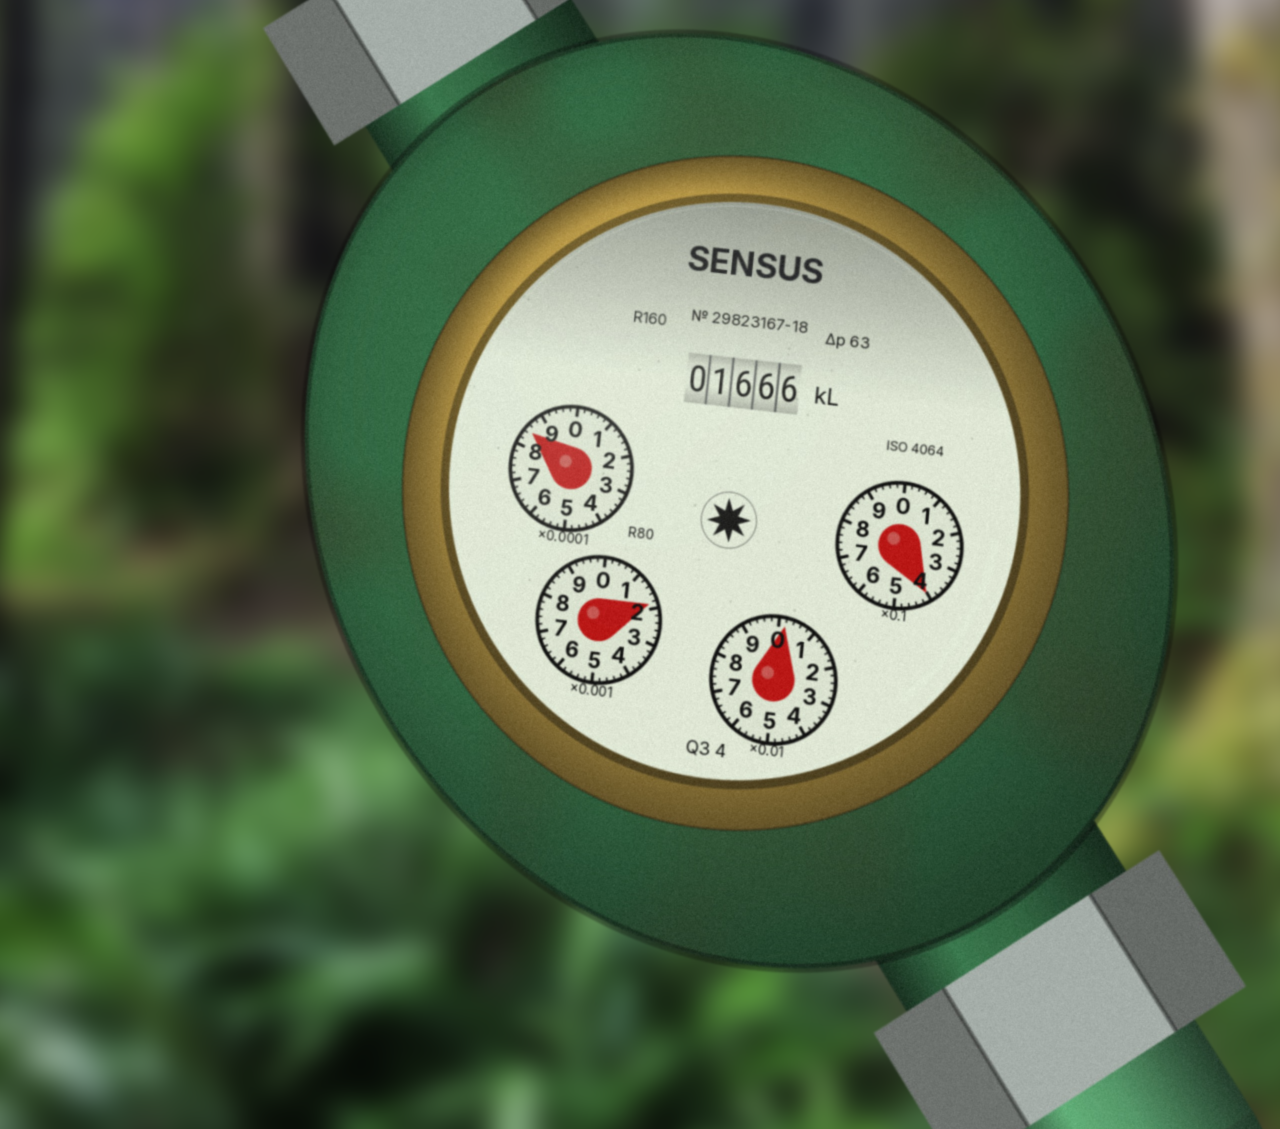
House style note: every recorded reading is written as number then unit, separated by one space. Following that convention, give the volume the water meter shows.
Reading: 1666.4018 kL
